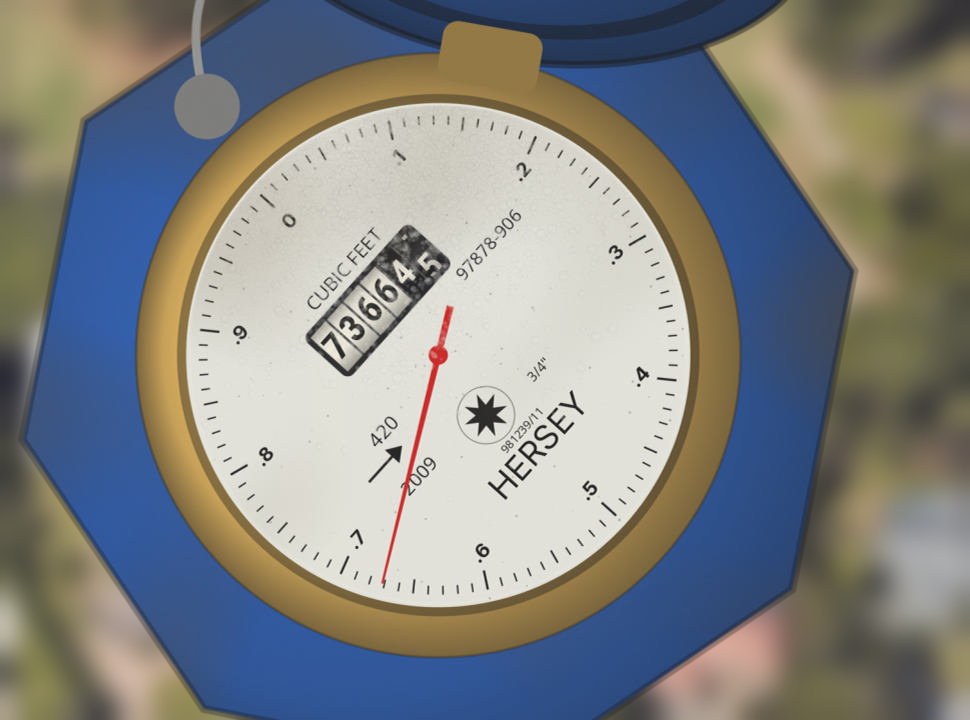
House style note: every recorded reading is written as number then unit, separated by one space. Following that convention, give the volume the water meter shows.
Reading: 736644.67 ft³
